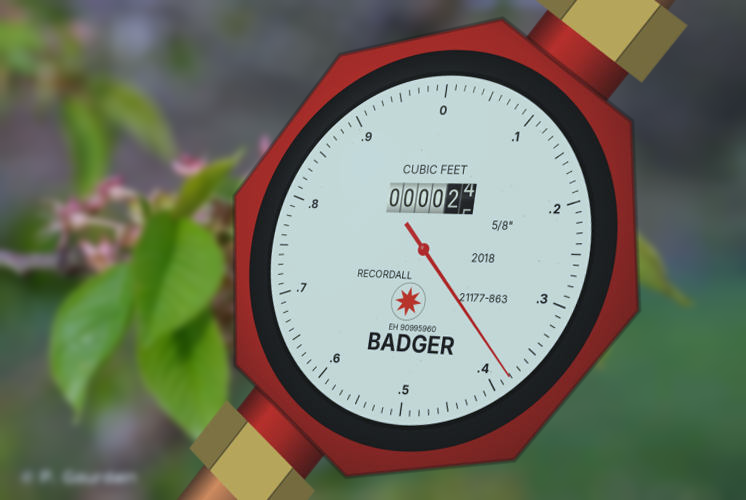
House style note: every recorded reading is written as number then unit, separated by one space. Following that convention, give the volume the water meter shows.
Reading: 24.38 ft³
